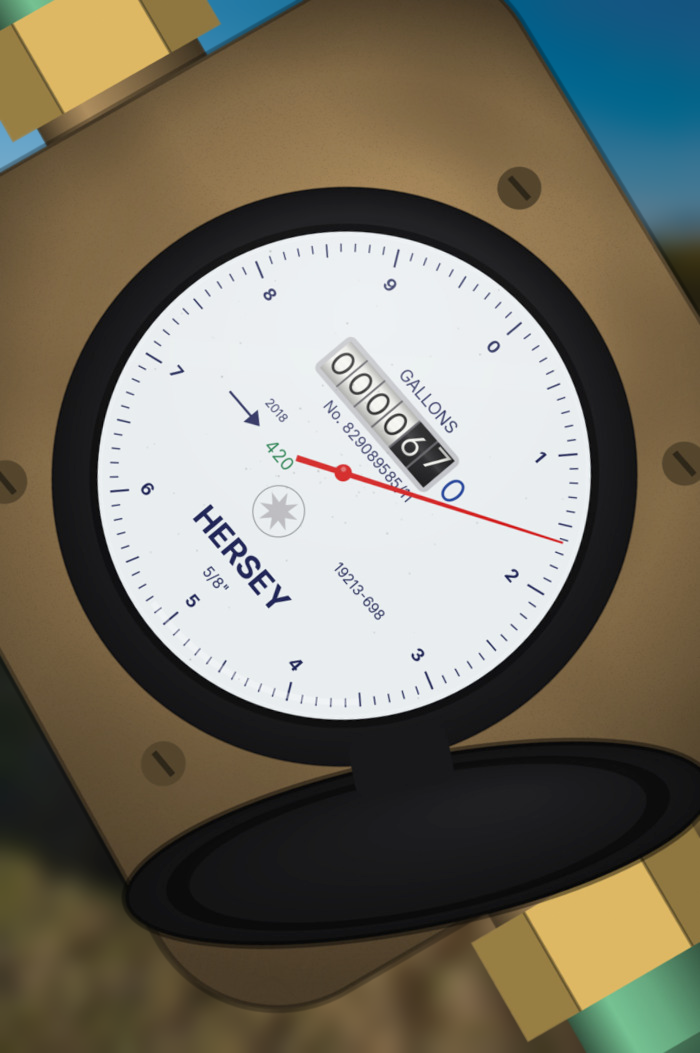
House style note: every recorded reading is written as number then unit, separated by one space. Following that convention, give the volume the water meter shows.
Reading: 671.6 gal
